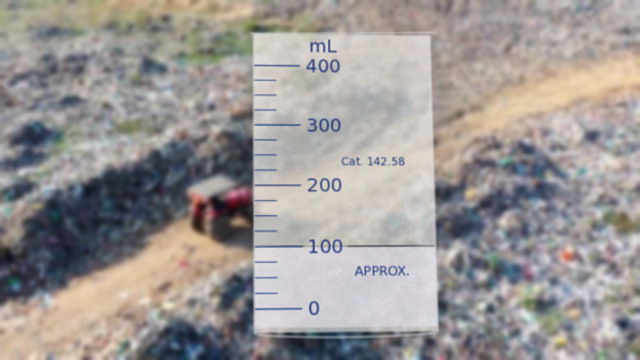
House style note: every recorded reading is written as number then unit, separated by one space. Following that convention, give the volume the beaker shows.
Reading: 100 mL
